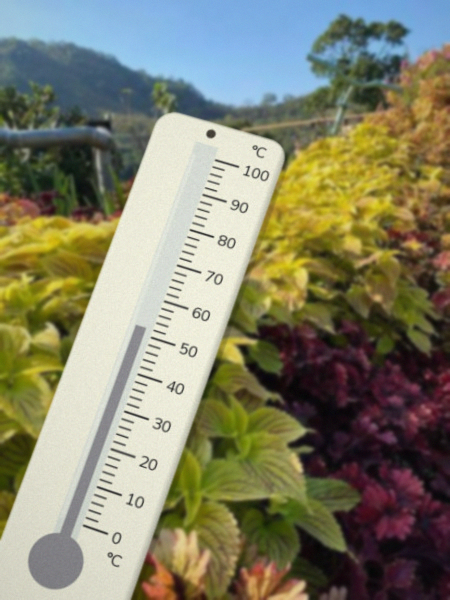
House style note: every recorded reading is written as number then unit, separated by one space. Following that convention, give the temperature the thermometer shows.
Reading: 52 °C
